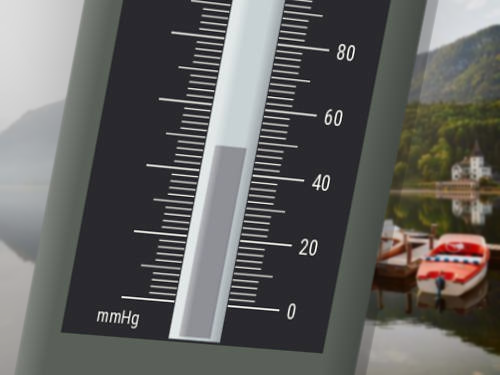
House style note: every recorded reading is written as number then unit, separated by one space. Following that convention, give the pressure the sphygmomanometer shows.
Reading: 48 mmHg
